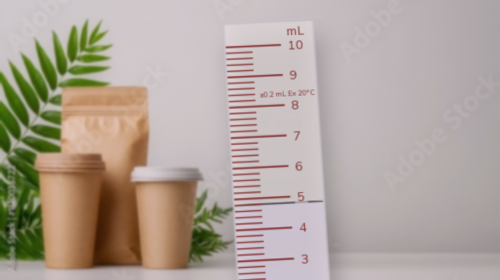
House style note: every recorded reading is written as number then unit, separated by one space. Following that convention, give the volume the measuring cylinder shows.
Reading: 4.8 mL
